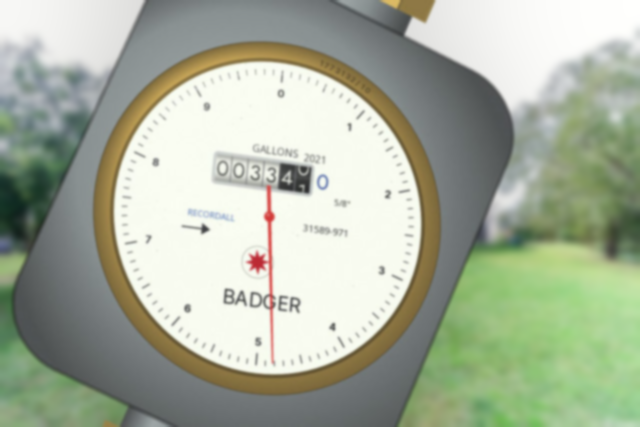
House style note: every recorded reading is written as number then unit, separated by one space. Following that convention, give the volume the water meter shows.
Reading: 33404.8 gal
